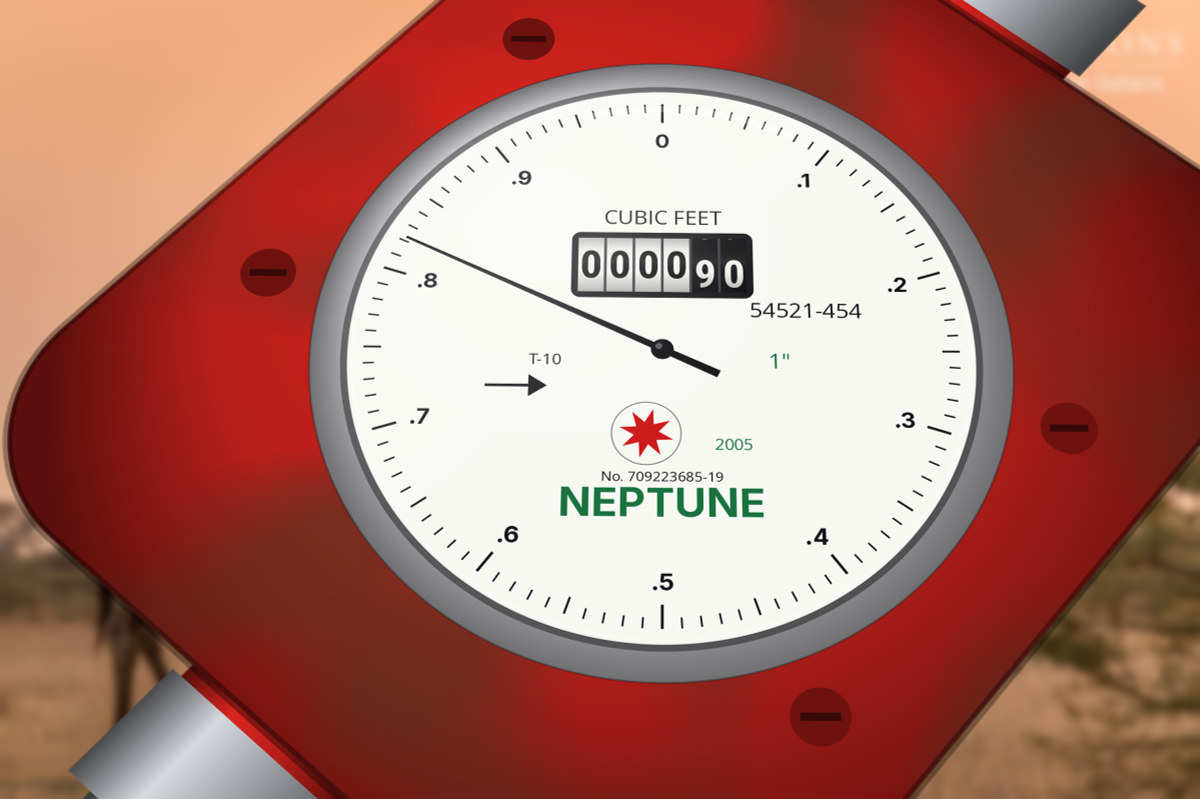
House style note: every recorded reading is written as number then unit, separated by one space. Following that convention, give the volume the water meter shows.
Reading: 89.82 ft³
